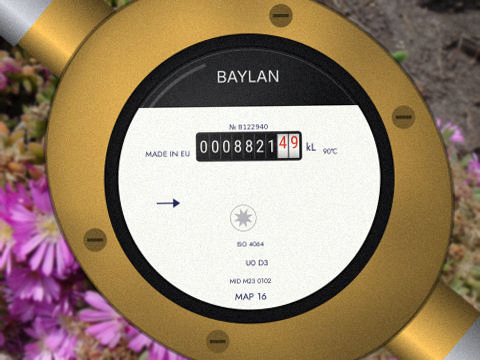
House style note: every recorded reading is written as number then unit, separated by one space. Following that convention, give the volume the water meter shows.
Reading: 8821.49 kL
